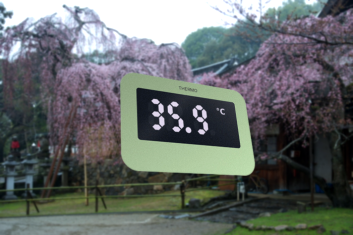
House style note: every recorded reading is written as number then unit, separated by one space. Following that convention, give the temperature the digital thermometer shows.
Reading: 35.9 °C
